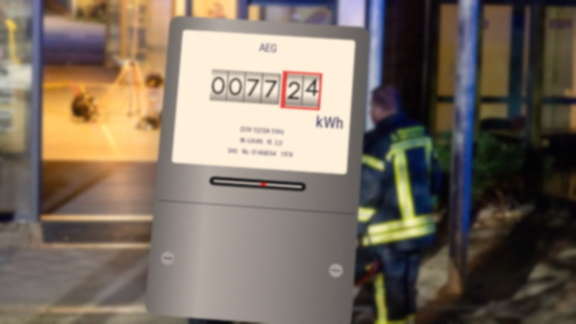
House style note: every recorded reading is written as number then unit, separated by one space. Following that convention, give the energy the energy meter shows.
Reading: 77.24 kWh
